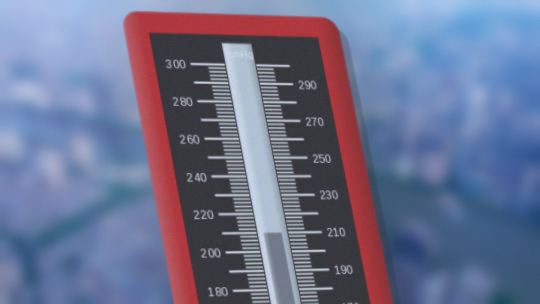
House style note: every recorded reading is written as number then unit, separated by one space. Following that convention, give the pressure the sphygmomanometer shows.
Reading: 210 mmHg
